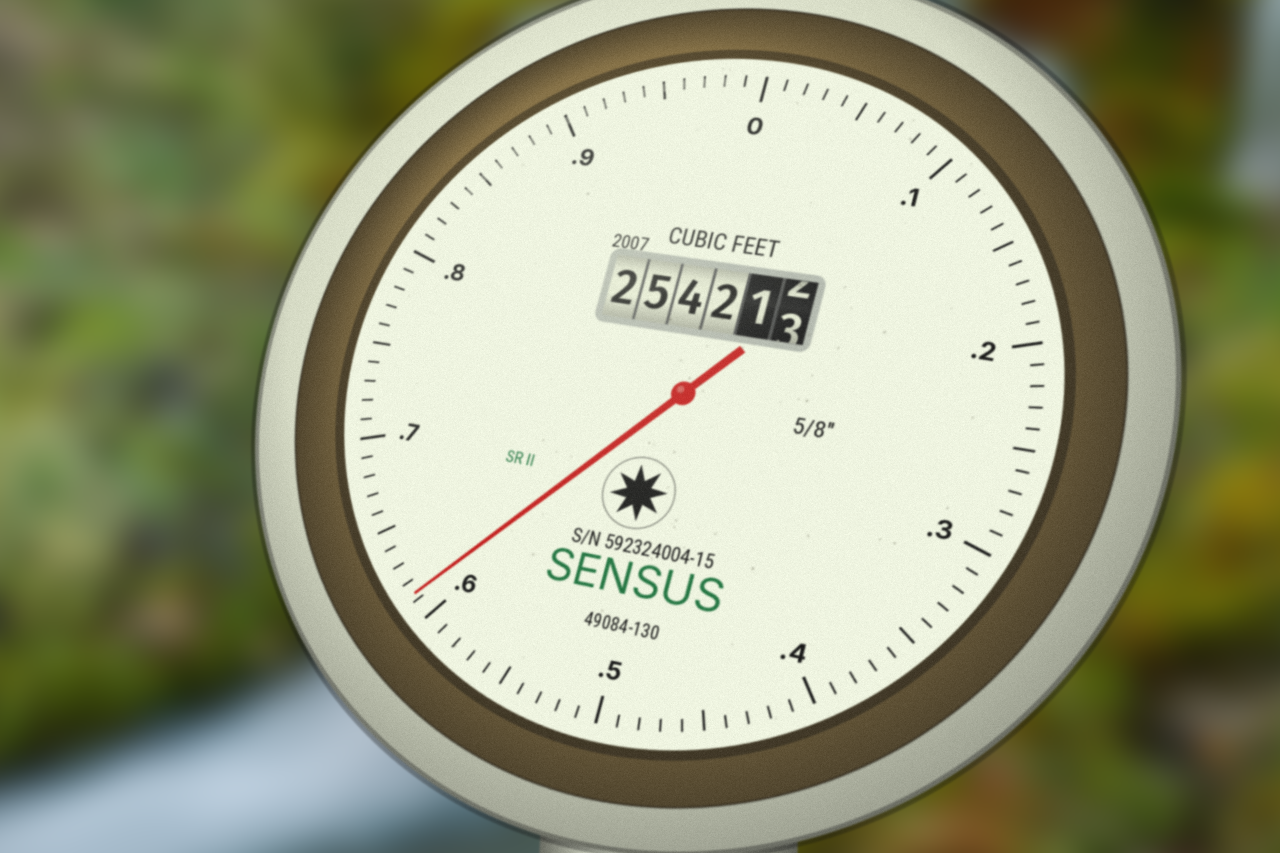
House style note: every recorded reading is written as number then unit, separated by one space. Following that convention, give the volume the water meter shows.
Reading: 254212.61 ft³
